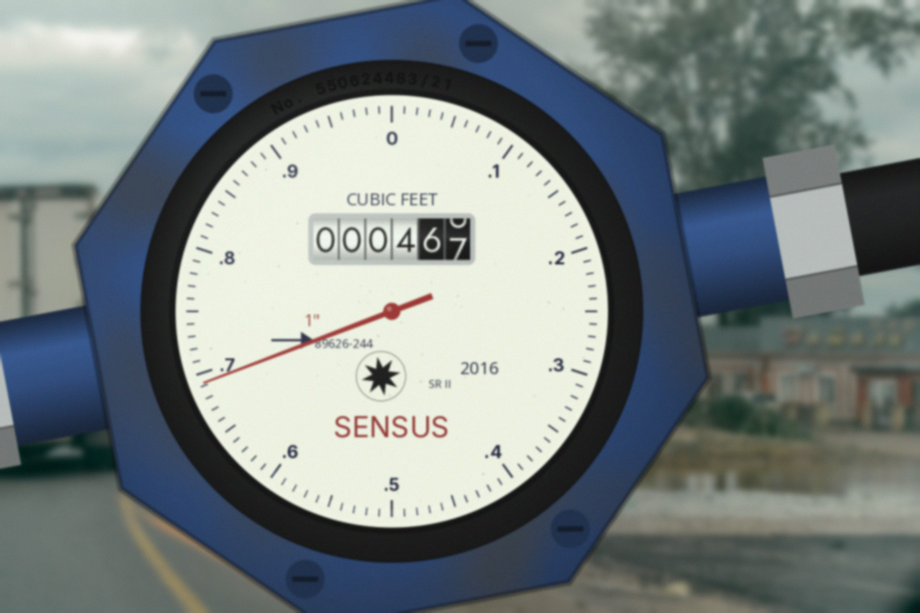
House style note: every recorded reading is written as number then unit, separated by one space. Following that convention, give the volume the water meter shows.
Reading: 466.69 ft³
